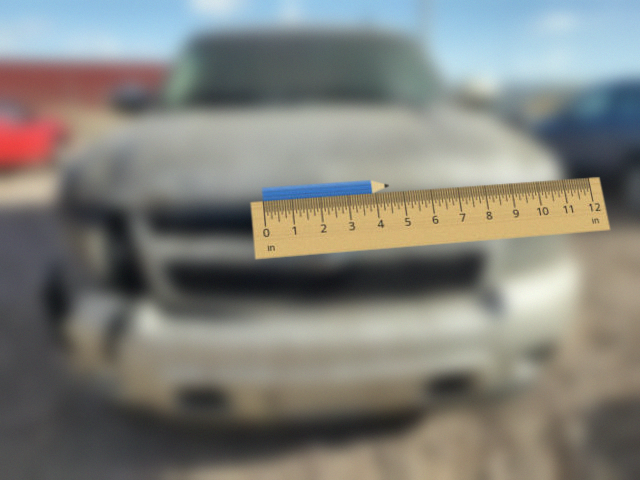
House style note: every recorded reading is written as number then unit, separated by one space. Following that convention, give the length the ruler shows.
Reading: 4.5 in
